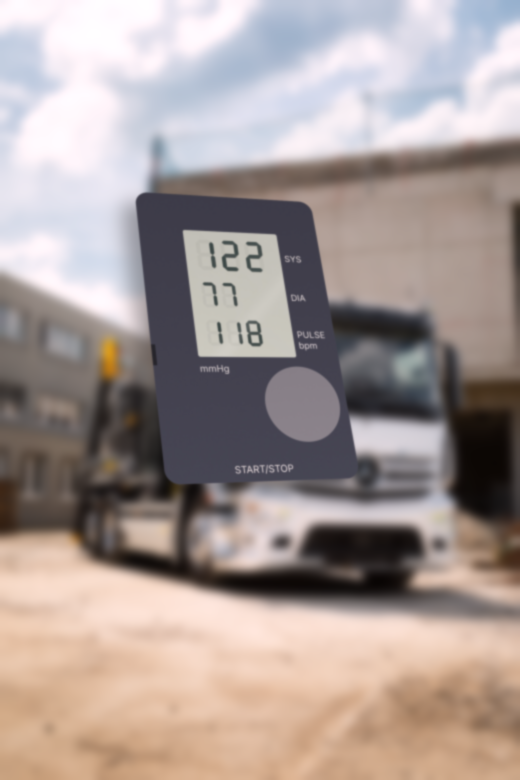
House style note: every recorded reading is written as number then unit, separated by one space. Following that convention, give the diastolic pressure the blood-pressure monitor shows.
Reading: 77 mmHg
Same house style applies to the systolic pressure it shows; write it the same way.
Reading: 122 mmHg
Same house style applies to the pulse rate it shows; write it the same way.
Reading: 118 bpm
